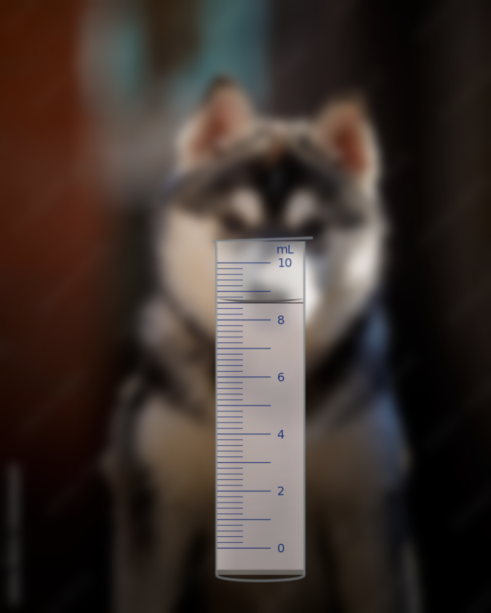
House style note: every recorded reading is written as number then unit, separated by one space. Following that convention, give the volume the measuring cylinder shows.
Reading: 8.6 mL
